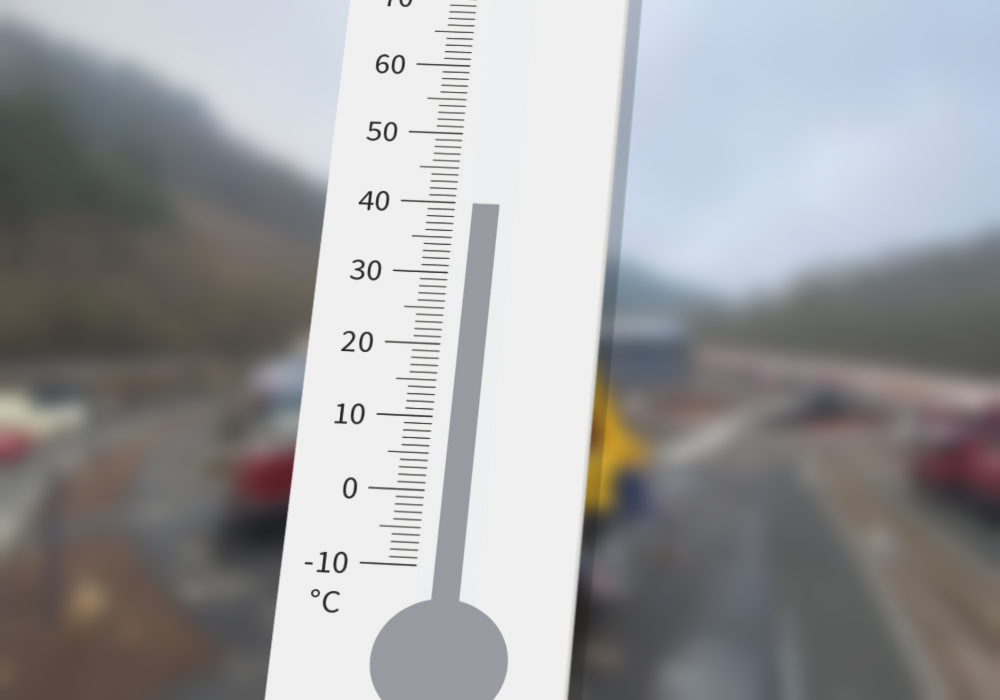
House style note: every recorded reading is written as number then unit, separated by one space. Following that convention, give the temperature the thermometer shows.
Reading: 40 °C
